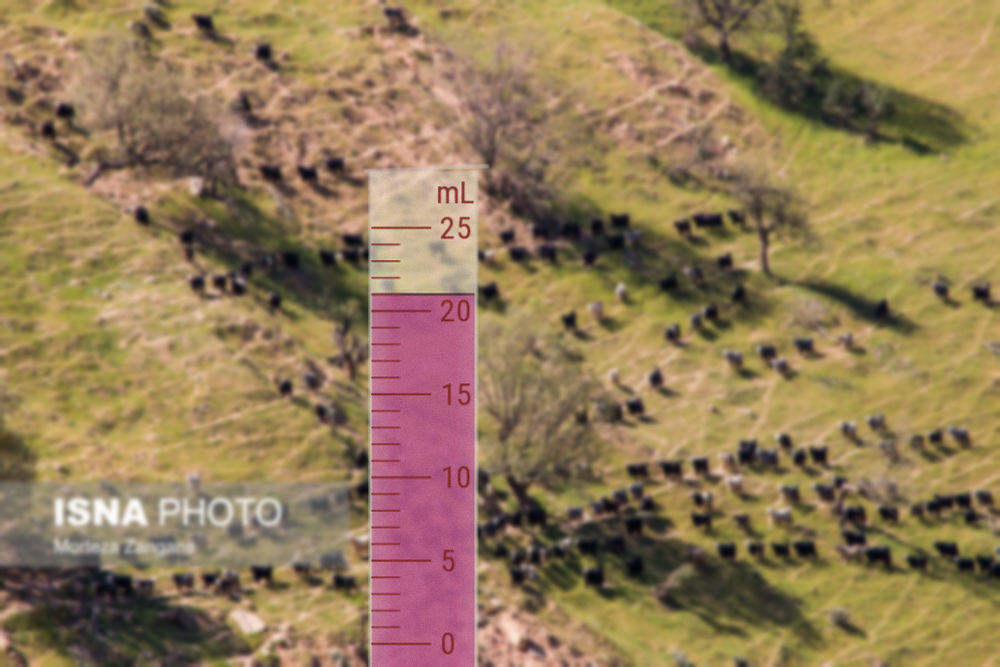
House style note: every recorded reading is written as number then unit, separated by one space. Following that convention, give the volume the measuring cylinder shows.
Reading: 21 mL
